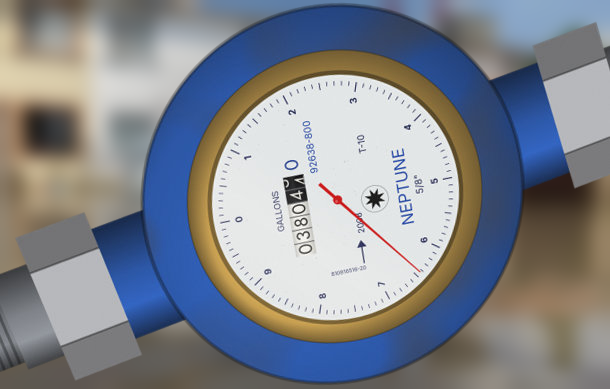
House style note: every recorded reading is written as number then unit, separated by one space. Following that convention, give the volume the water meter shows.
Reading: 380436.4 gal
